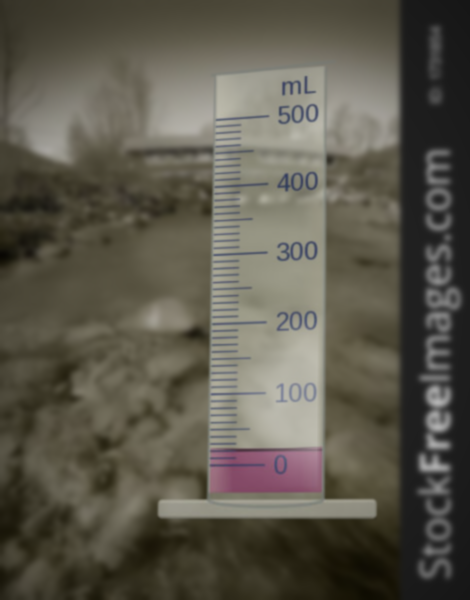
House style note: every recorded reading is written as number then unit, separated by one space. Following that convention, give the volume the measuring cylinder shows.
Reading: 20 mL
